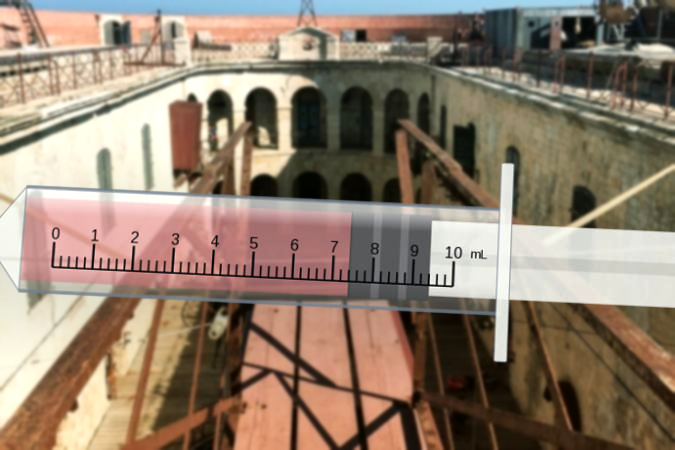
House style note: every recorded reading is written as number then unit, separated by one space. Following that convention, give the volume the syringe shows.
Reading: 7.4 mL
